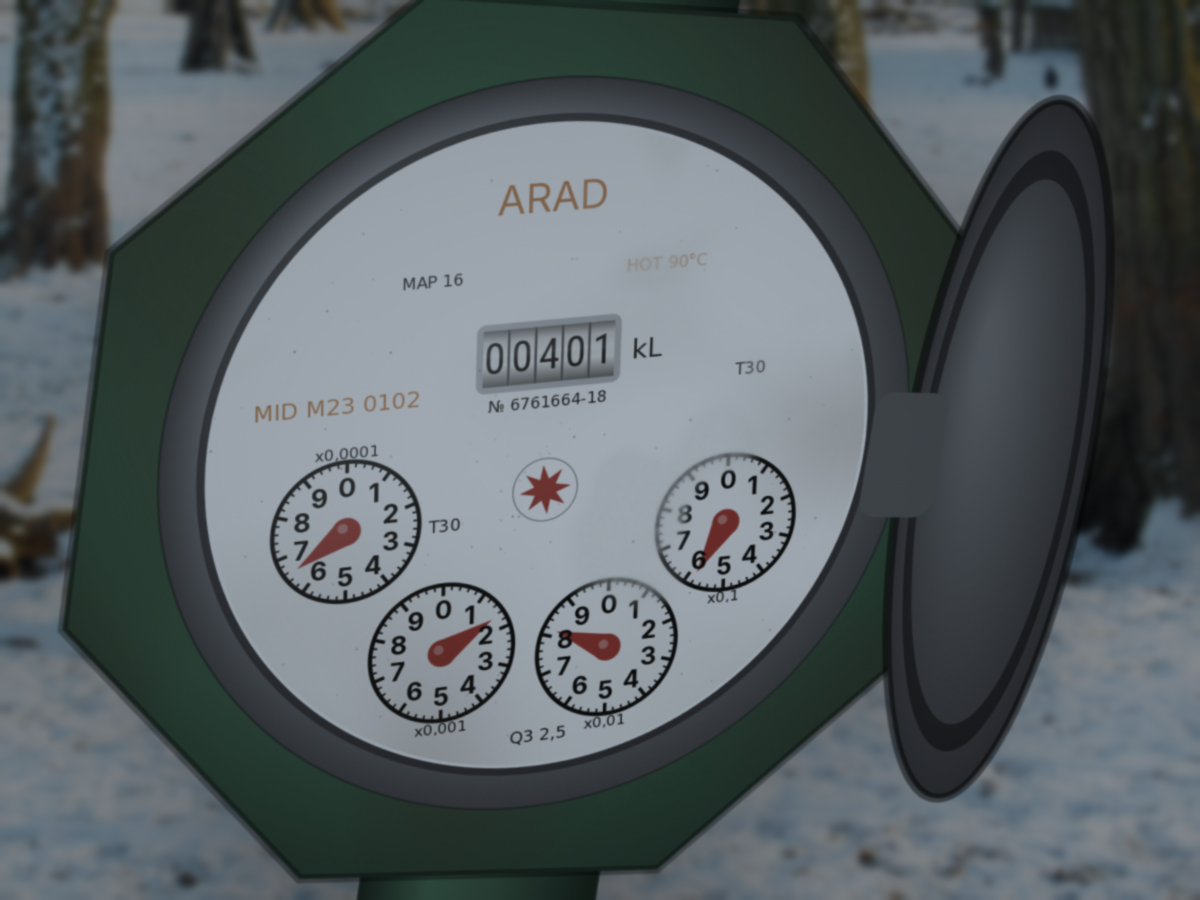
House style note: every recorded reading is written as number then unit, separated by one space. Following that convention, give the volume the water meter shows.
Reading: 401.5816 kL
